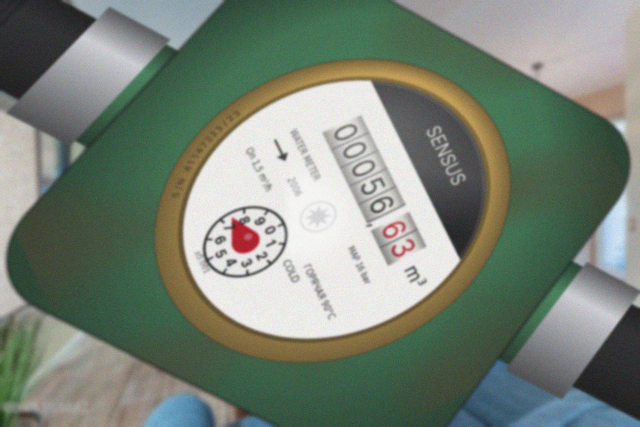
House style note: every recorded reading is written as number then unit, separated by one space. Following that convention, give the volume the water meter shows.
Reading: 56.637 m³
